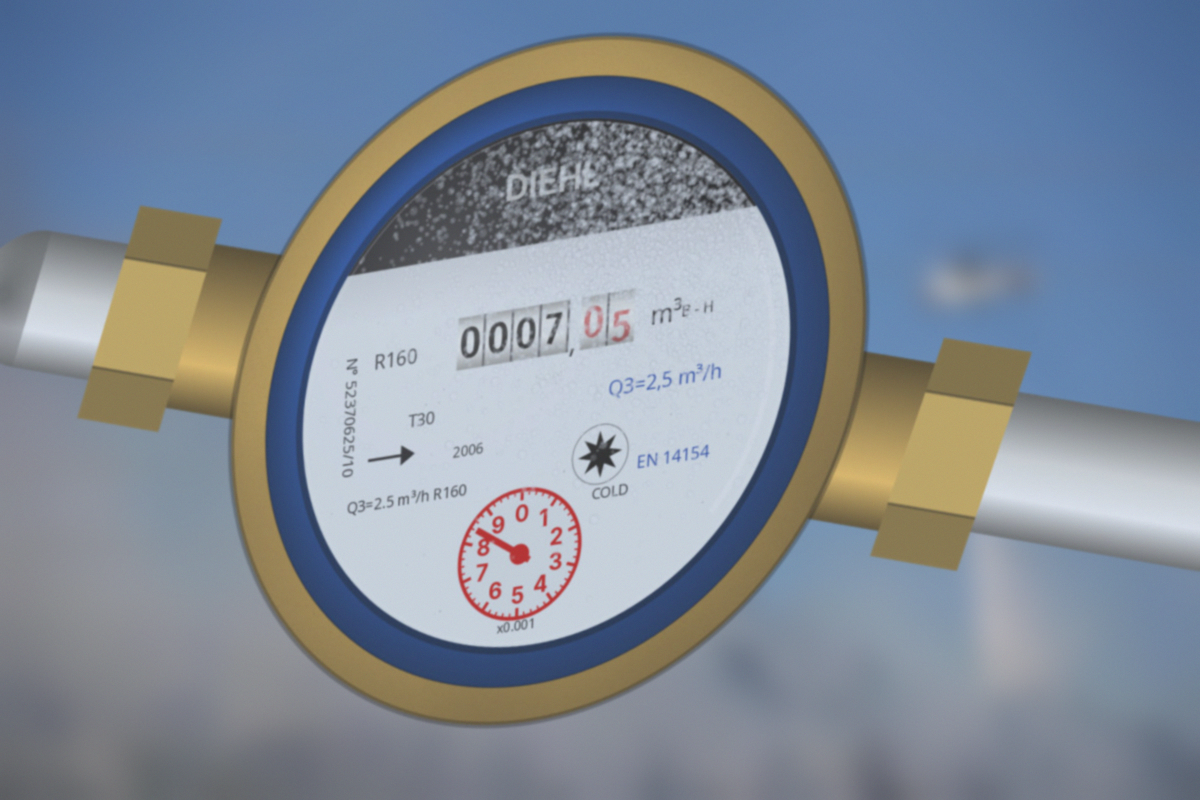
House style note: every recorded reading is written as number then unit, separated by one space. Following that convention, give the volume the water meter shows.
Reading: 7.048 m³
